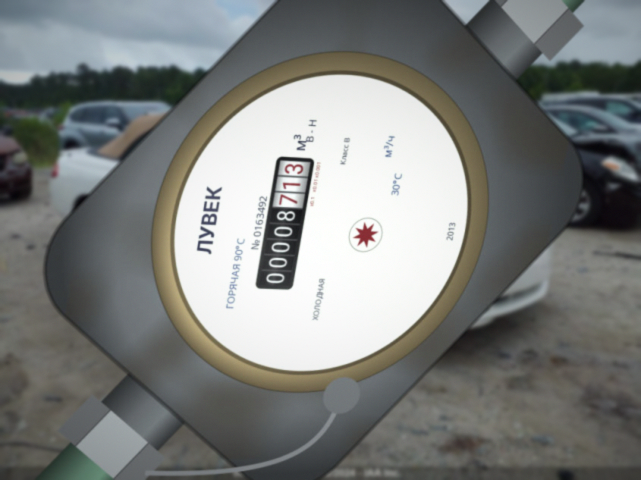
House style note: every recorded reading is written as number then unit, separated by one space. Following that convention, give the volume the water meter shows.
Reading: 8.713 m³
